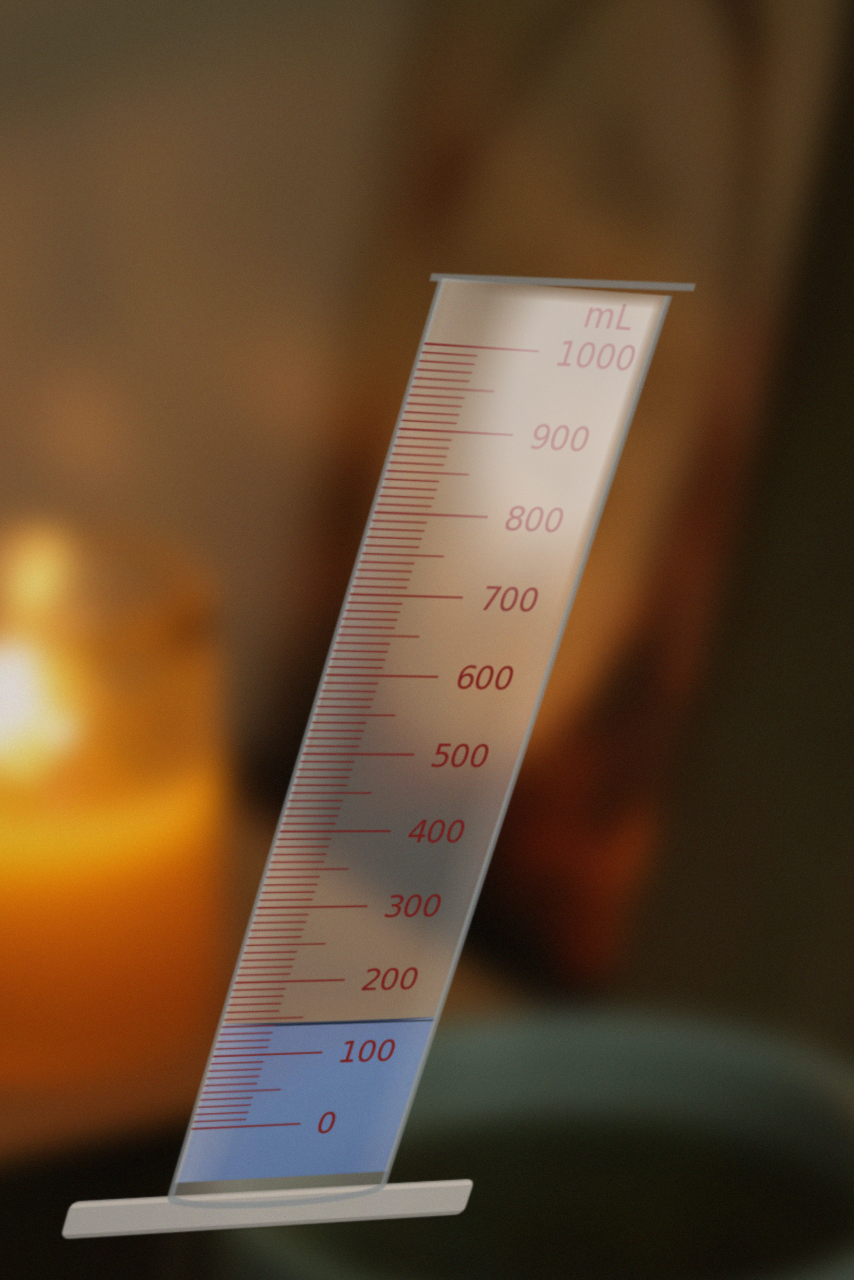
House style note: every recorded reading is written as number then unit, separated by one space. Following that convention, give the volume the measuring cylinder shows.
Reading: 140 mL
